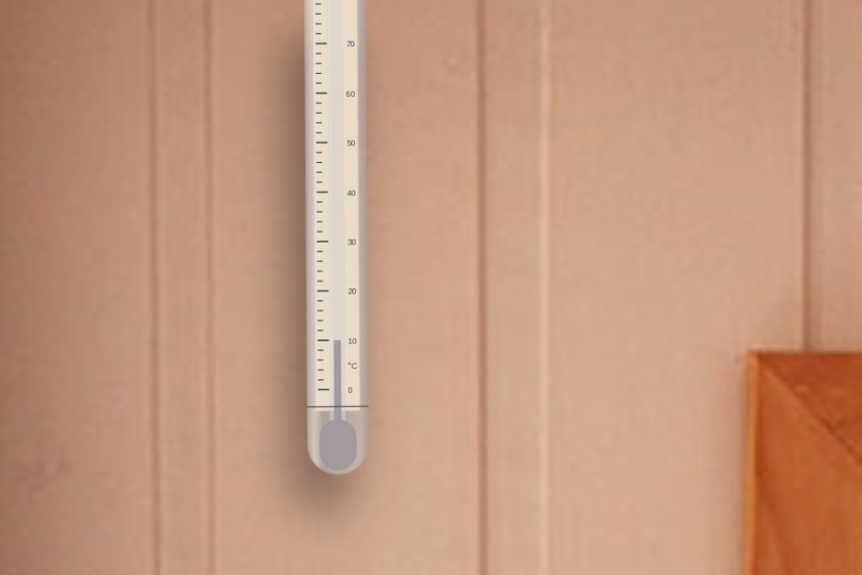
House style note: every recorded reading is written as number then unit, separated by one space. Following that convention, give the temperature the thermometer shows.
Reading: 10 °C
